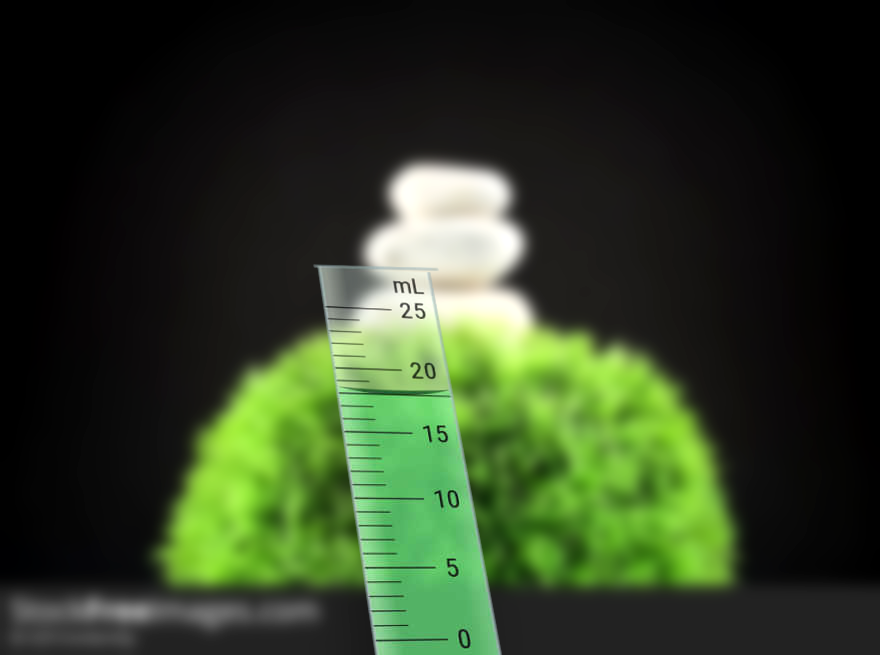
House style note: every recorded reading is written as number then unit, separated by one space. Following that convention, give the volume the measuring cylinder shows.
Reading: 18 mL
